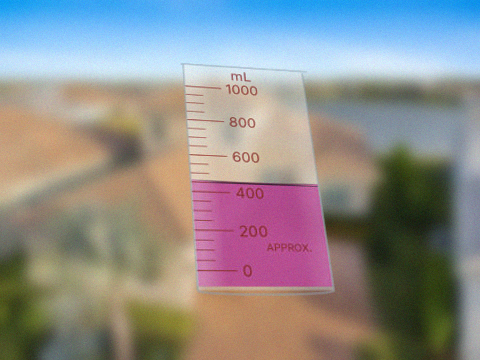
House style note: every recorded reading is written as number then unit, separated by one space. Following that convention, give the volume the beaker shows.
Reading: 450 mL
